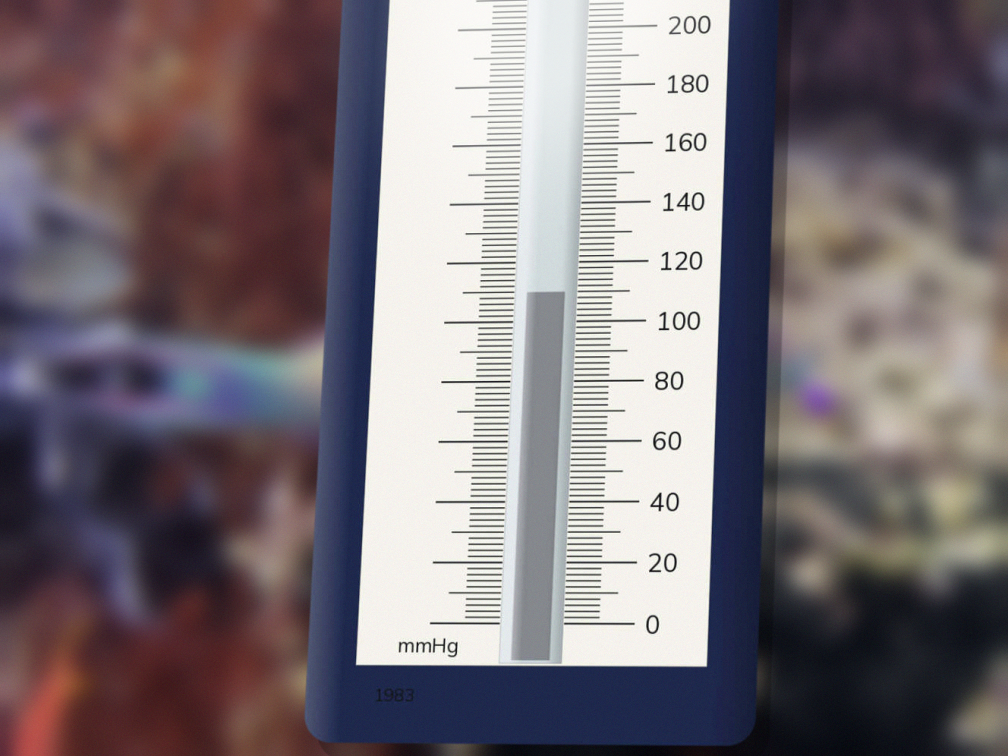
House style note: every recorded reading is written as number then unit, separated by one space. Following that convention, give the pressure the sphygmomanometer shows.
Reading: 110 mmHg
